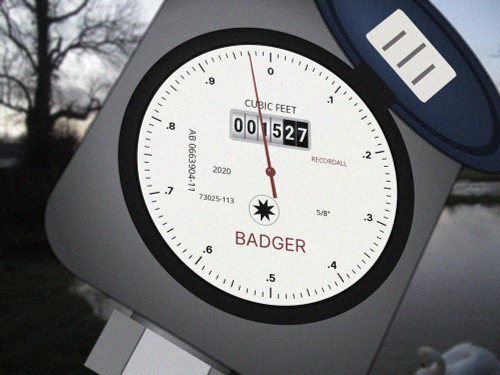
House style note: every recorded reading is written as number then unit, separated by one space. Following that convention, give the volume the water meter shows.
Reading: 1526.97 ft³
